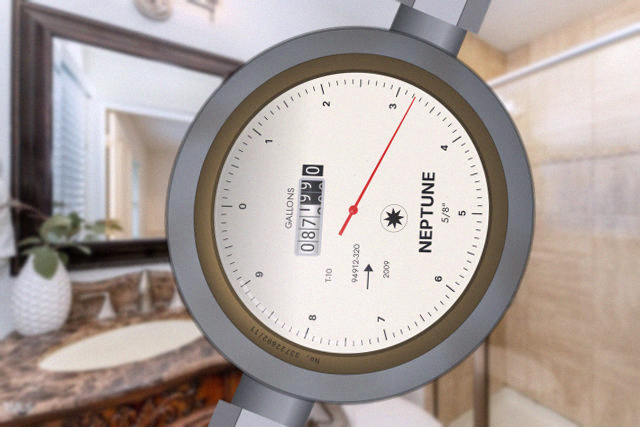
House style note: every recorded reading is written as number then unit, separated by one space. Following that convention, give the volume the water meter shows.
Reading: 871993.2 gal
